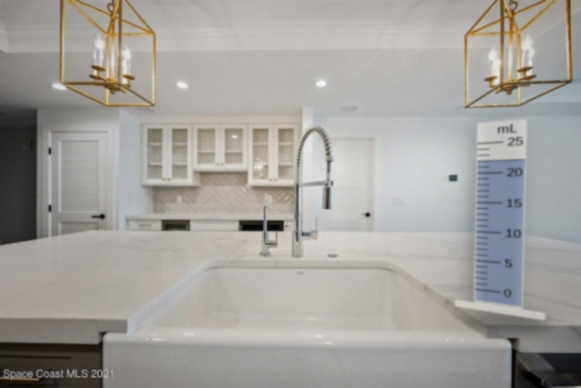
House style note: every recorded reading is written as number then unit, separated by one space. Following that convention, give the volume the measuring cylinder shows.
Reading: 22 mL
